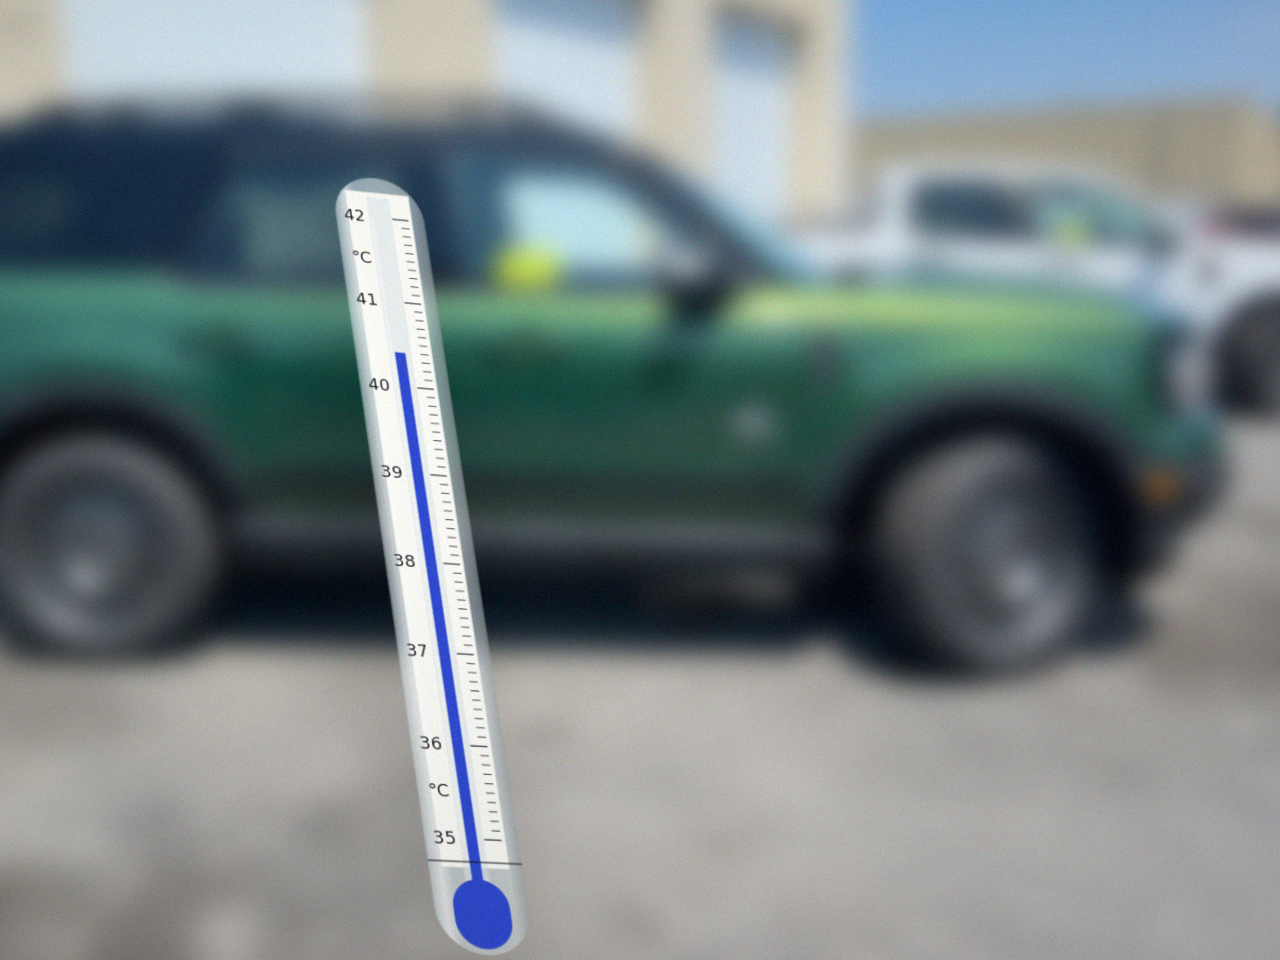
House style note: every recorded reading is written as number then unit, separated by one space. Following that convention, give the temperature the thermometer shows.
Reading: 40.4 °C
